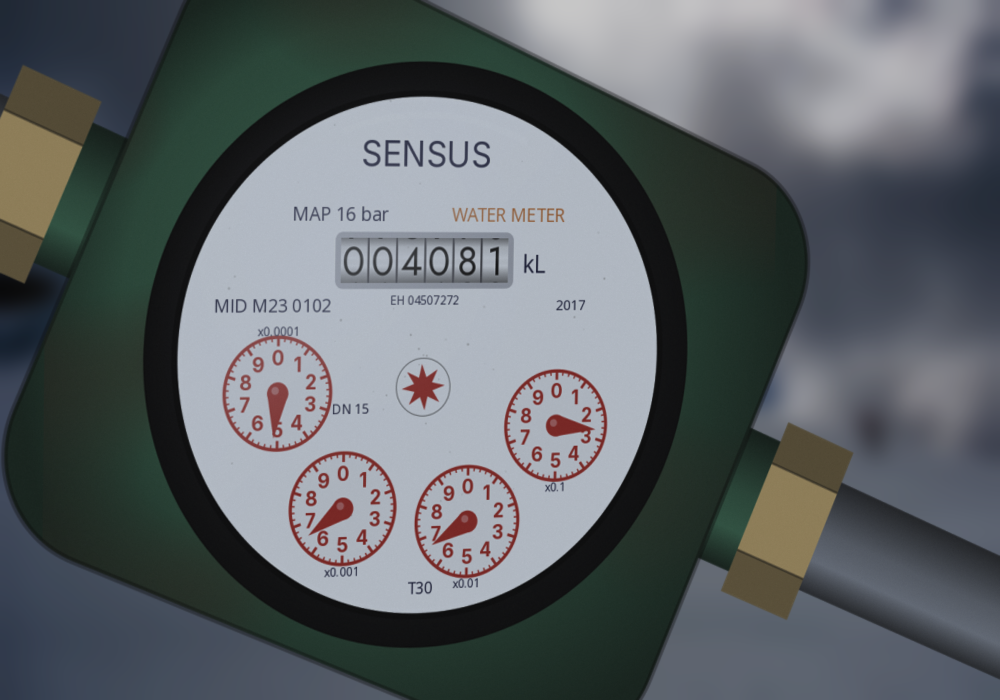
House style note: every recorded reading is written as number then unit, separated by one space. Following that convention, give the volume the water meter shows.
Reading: 4081.2665 kL
